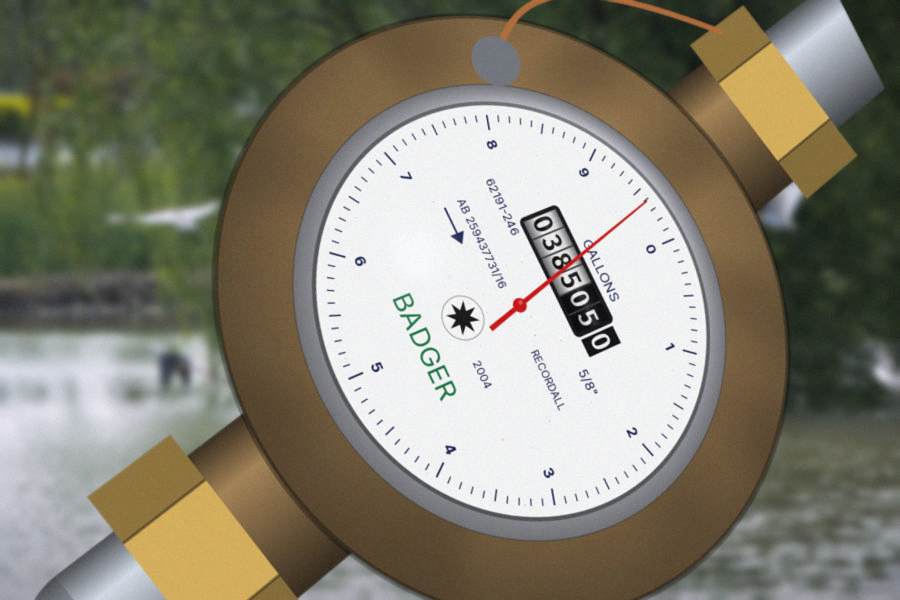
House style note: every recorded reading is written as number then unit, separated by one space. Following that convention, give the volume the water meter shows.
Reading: 385049.6 gal
